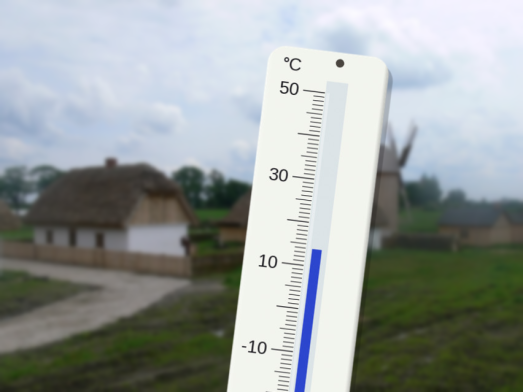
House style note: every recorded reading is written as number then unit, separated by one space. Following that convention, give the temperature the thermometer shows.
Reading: 14 °C
